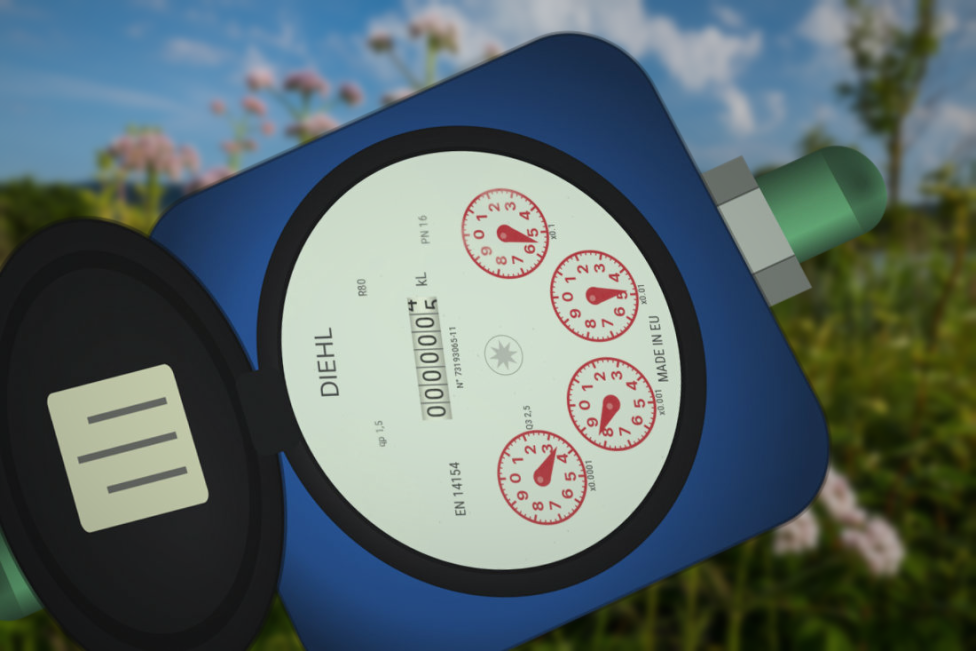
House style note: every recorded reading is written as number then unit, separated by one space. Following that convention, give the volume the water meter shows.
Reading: 4.5483 kL
